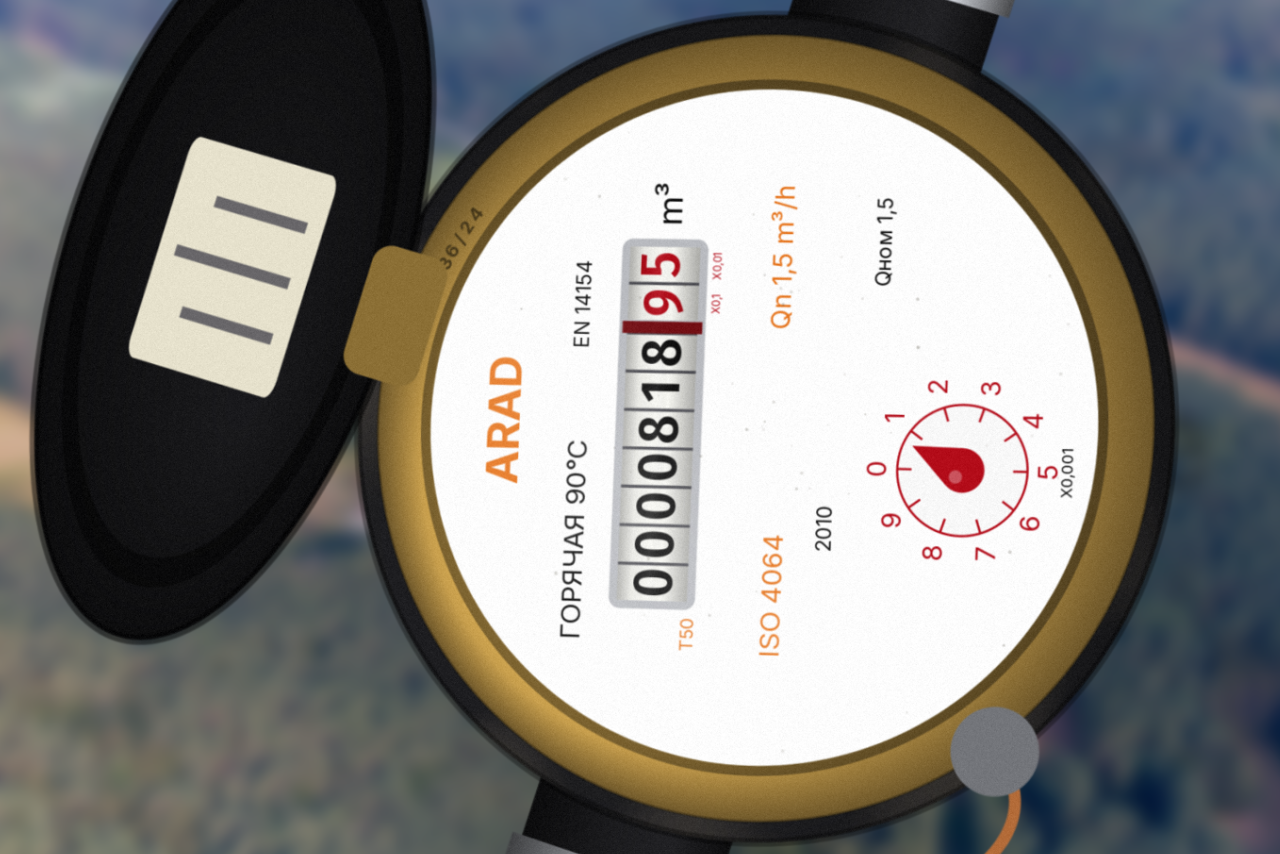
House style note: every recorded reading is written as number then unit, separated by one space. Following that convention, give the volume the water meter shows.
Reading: 818.950 m³
